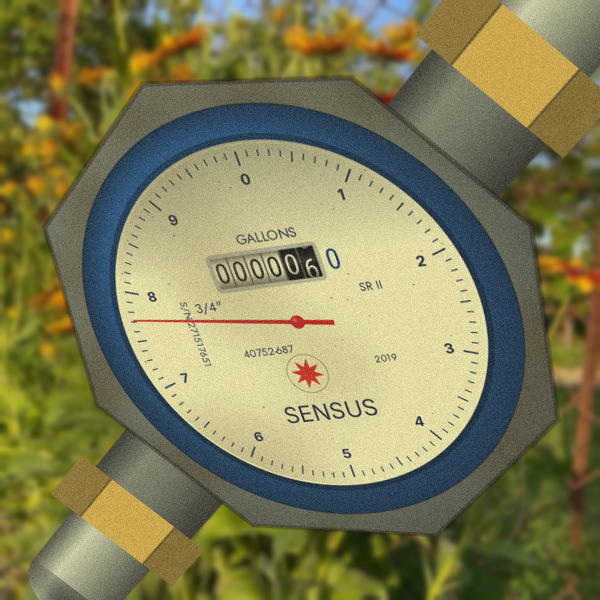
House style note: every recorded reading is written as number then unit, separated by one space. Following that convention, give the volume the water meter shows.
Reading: 57.7 gal
